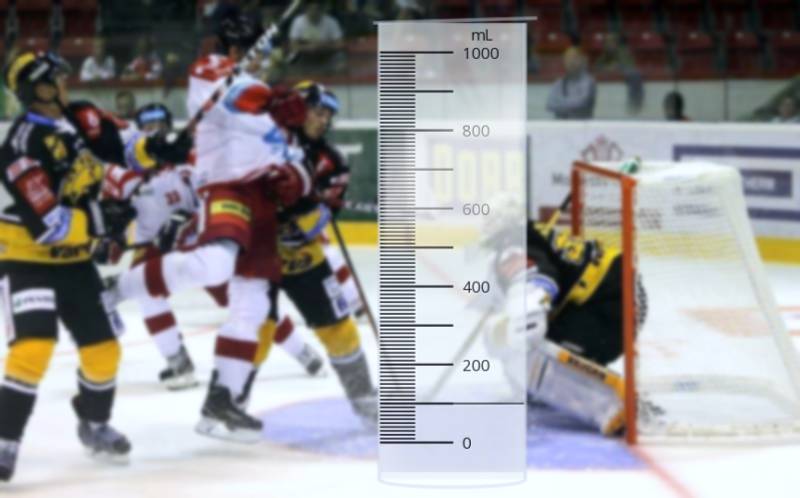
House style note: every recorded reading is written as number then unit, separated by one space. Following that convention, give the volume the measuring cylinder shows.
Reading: 100 mL
